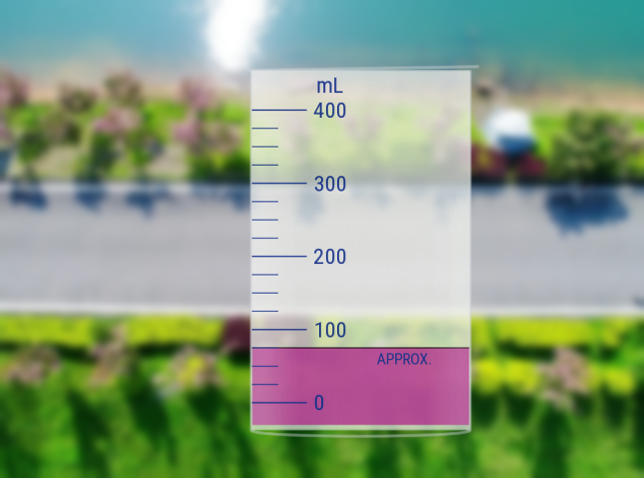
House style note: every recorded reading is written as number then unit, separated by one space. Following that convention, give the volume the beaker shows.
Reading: 75 mL
